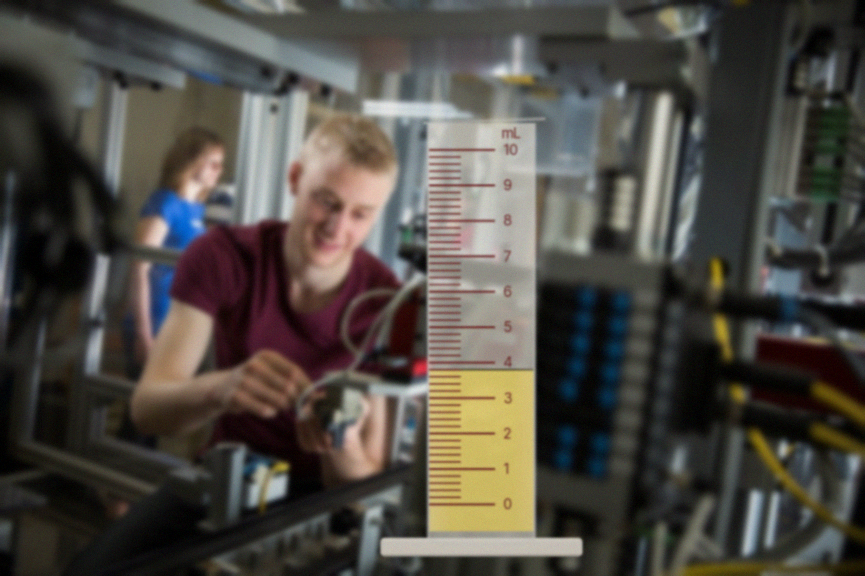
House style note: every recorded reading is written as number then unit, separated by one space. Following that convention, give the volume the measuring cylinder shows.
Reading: 3.8 mL
